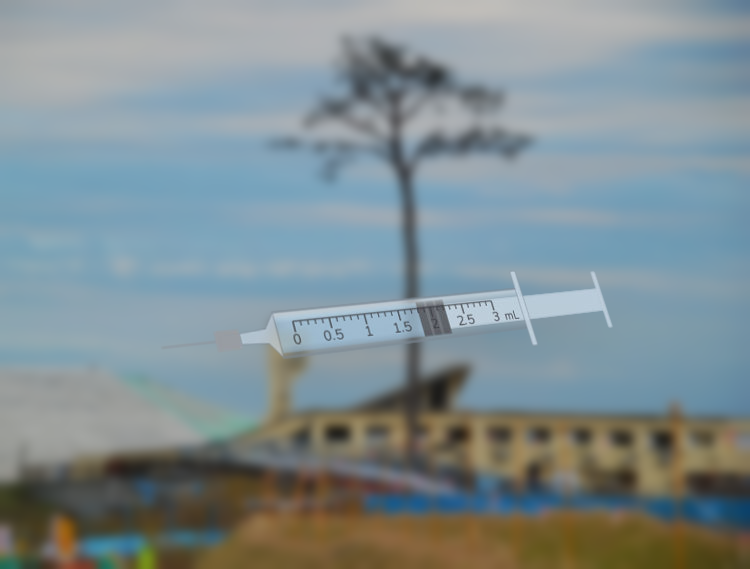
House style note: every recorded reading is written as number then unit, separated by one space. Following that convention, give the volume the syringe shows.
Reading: 1.8 mL
